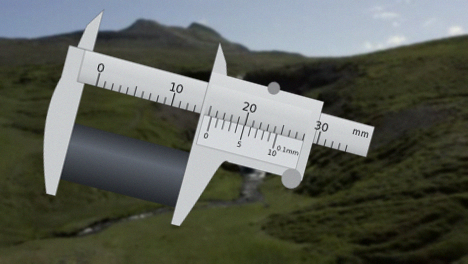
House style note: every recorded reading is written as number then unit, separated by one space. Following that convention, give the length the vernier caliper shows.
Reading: 15.4 mm
